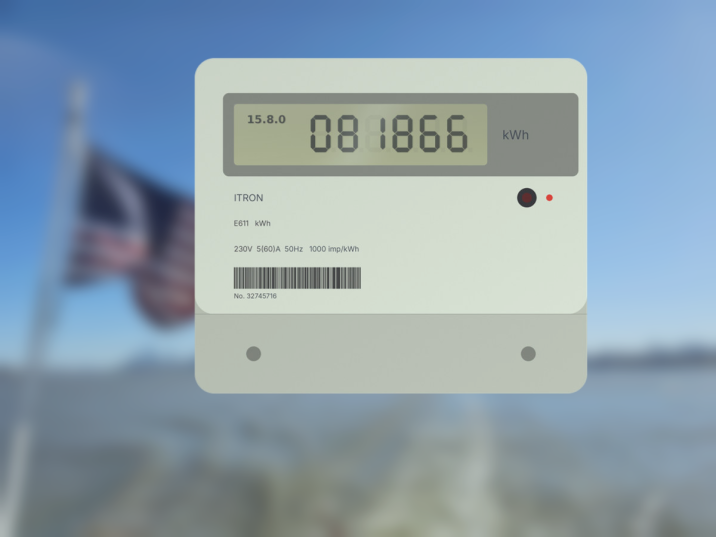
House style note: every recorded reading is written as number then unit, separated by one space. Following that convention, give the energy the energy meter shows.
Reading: 81866 kWh
